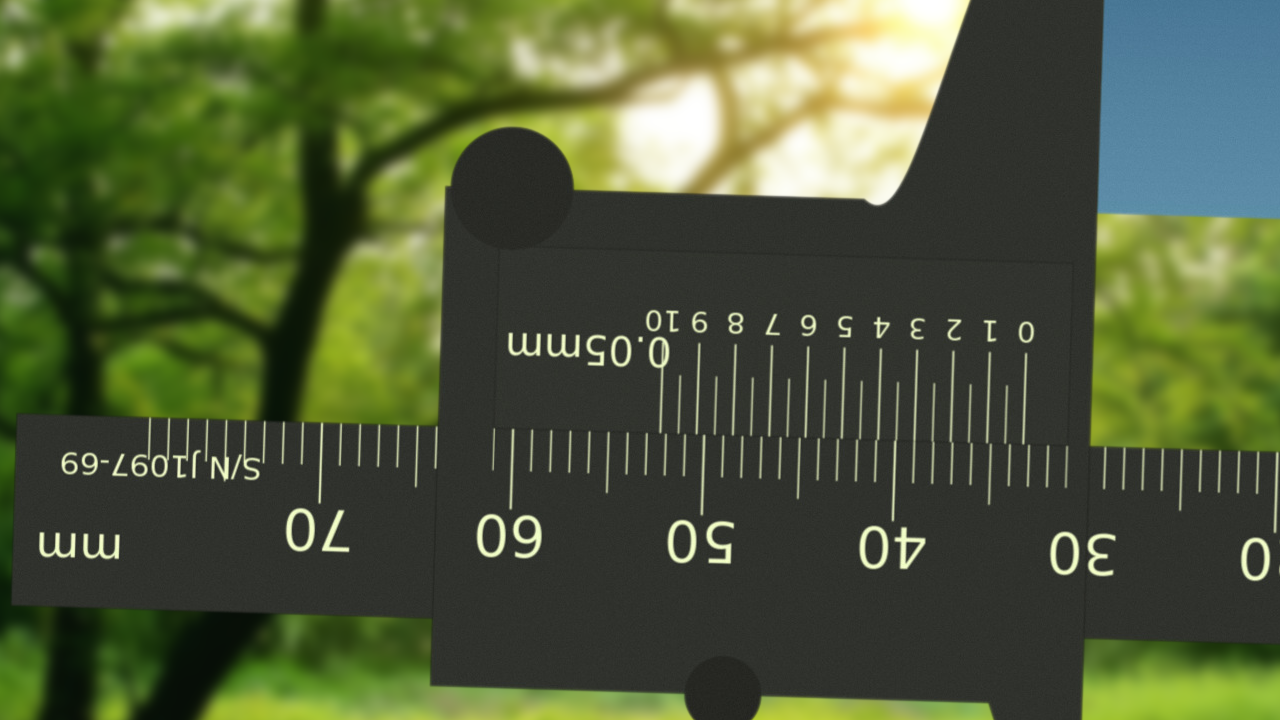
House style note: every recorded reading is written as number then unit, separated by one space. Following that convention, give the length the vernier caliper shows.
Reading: 33.3 mm
